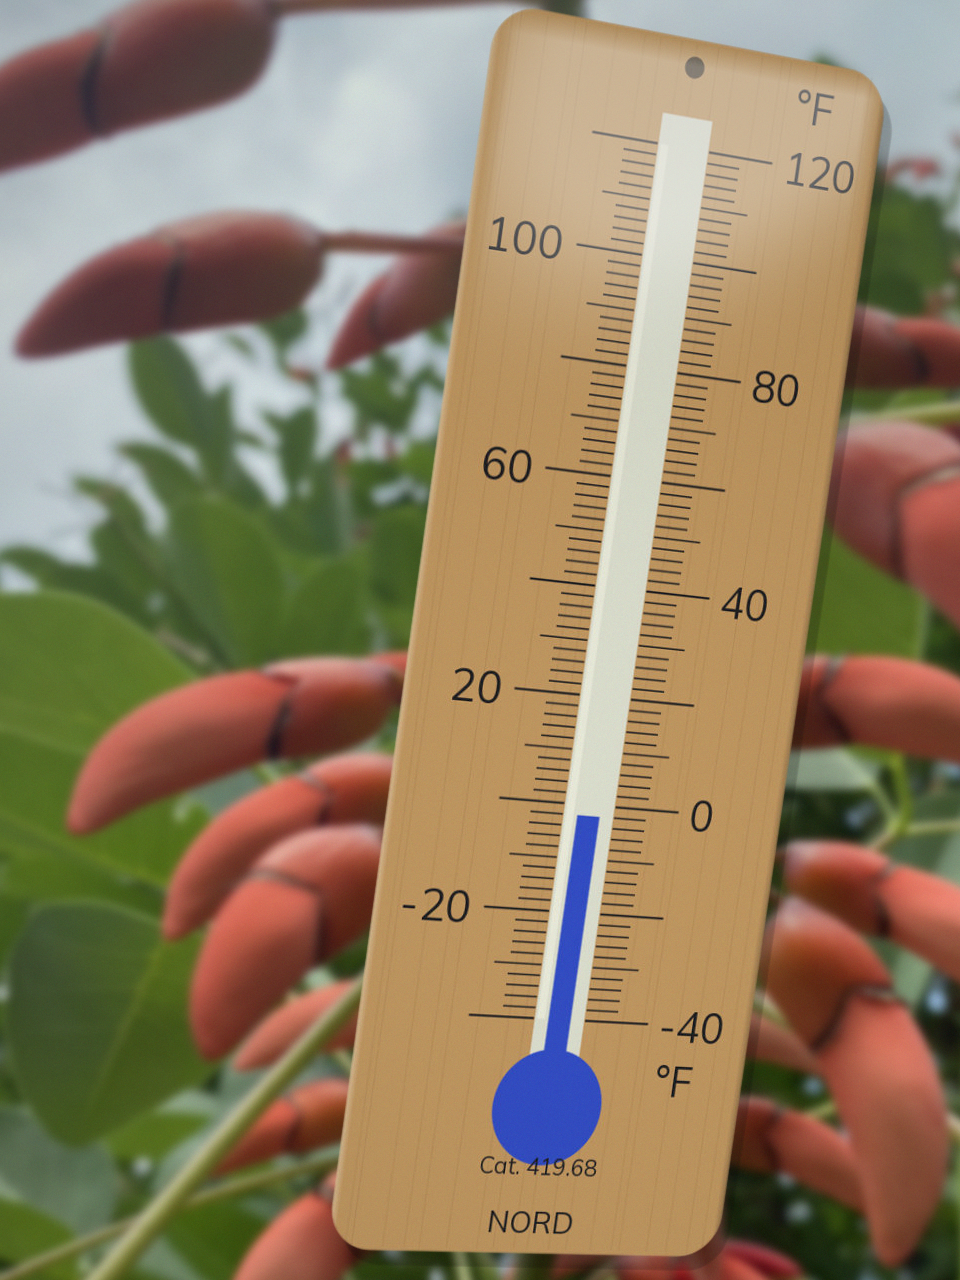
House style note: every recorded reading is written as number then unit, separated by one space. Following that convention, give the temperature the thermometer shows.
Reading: -2 °F
